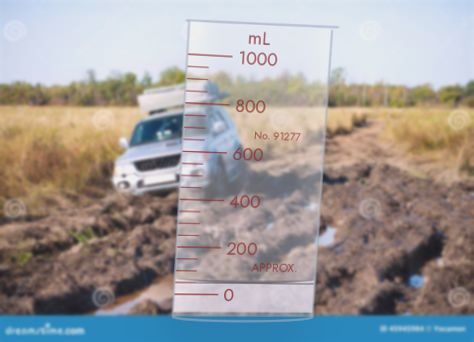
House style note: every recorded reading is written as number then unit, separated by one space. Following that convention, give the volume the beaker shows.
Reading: 50 mL
